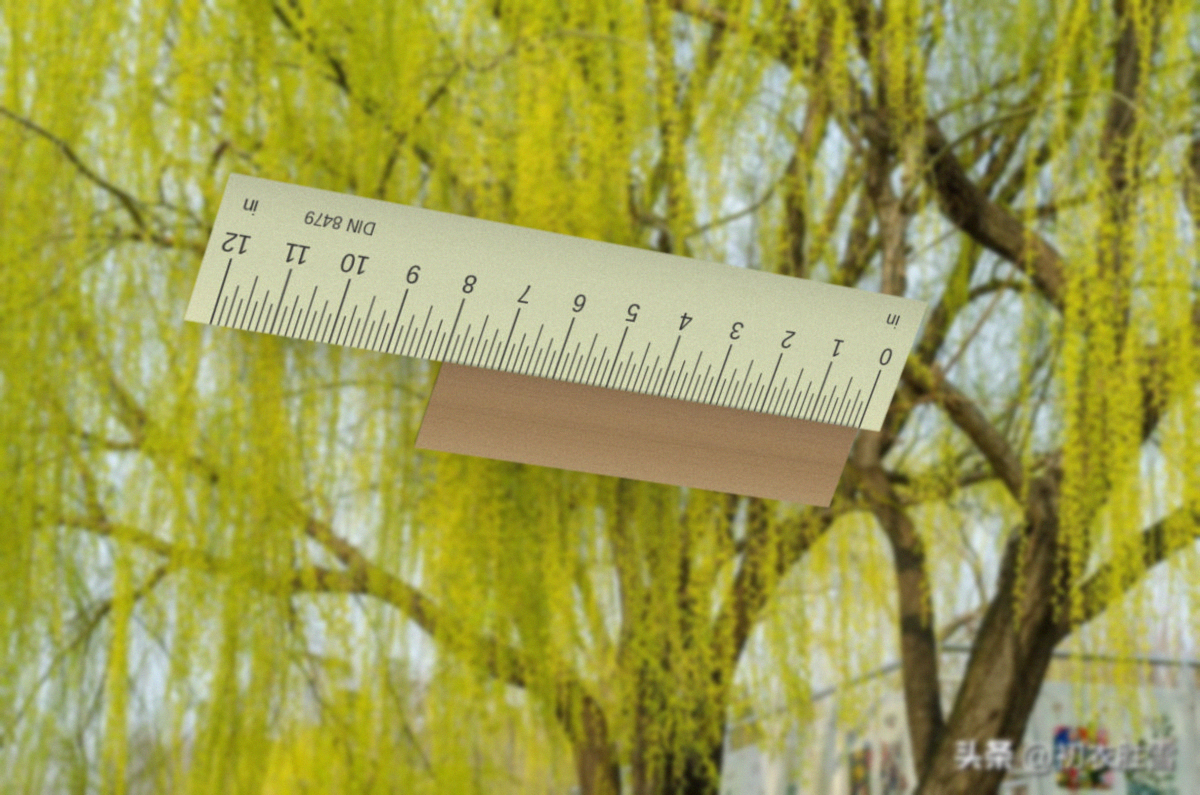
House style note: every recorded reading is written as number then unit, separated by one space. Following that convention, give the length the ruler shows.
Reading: 8 in
